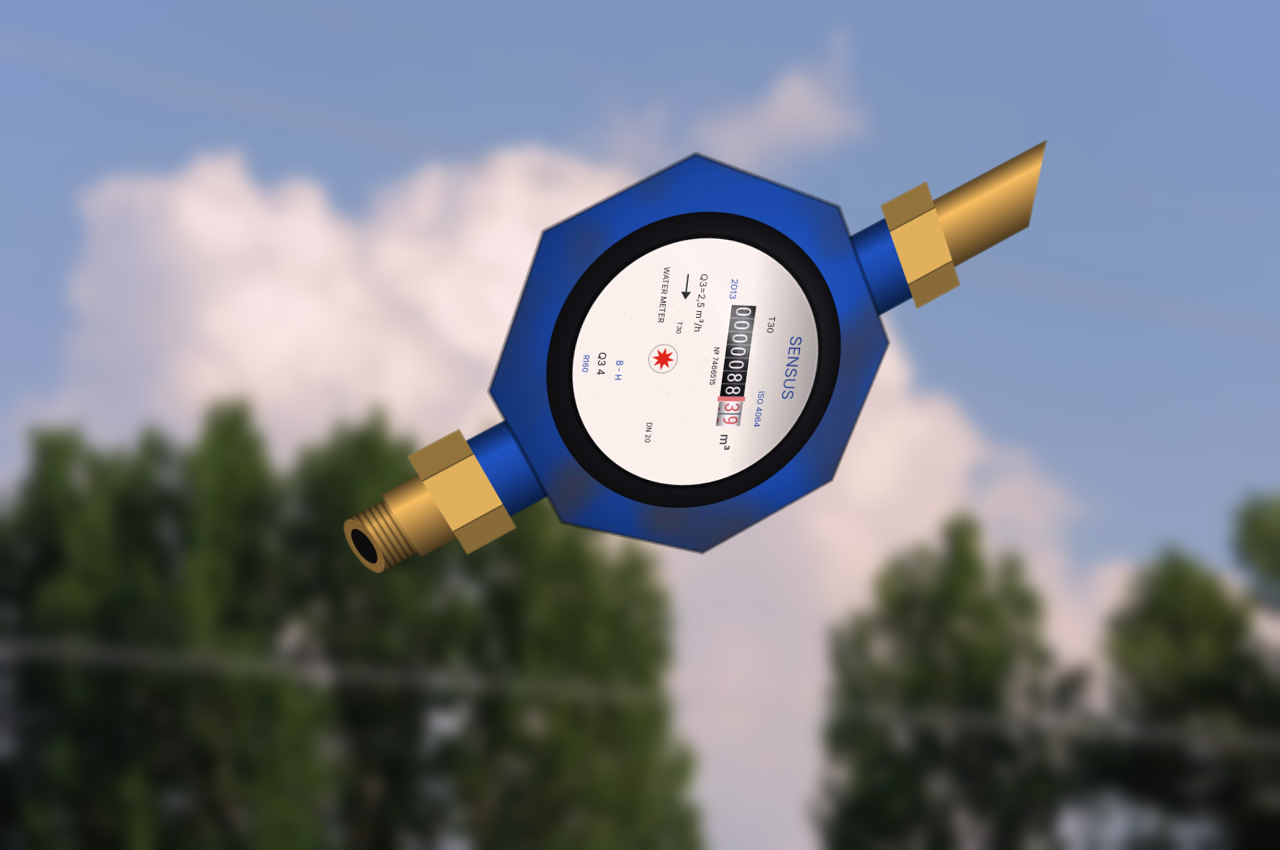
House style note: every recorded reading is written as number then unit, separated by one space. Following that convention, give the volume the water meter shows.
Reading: 88.39 m³
